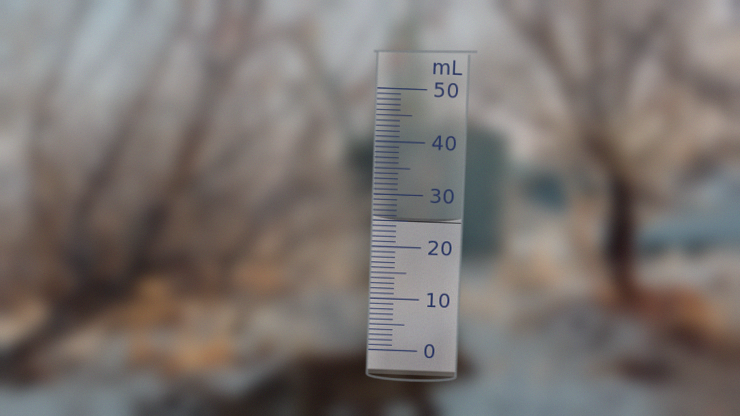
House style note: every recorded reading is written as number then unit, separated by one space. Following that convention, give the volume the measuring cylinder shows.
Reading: 25 mL
